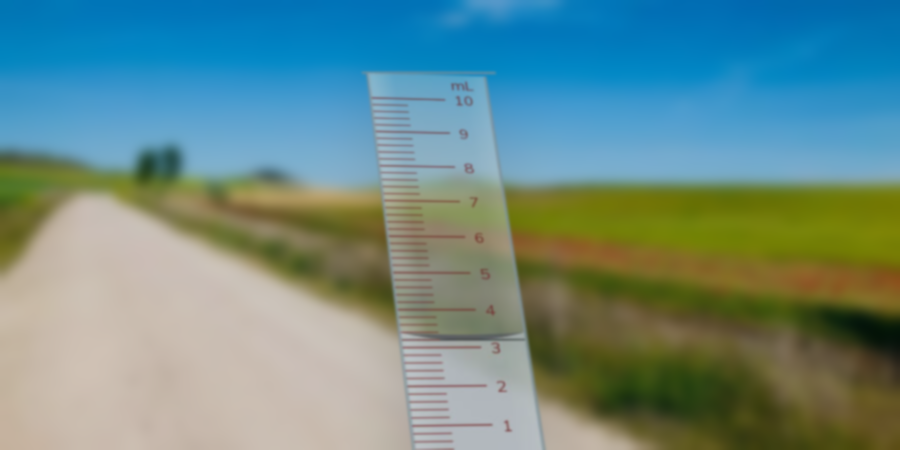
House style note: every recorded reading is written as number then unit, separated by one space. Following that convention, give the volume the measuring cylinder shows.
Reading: 3.2 mL
